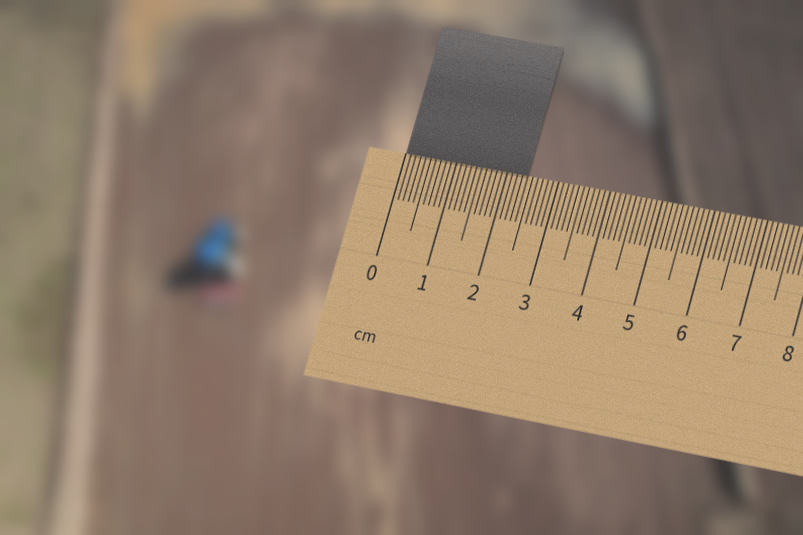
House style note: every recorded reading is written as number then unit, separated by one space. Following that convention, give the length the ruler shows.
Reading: 2.4 cm
